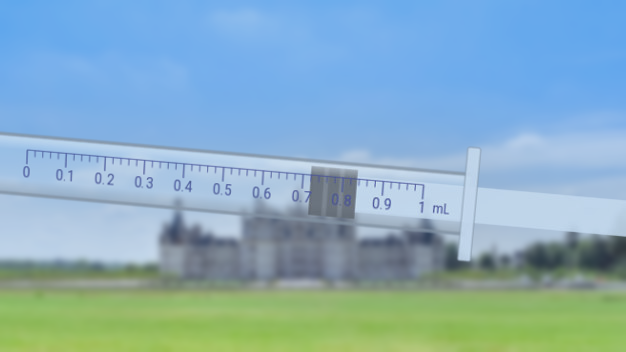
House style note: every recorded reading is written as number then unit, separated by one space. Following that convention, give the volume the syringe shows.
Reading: 0.72 mL
